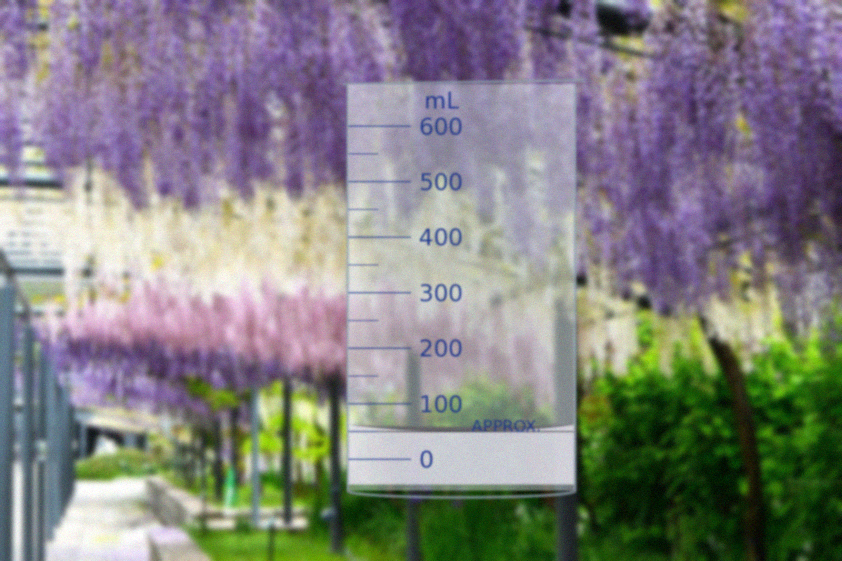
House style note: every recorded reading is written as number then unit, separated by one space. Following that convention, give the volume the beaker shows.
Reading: 50 mL
